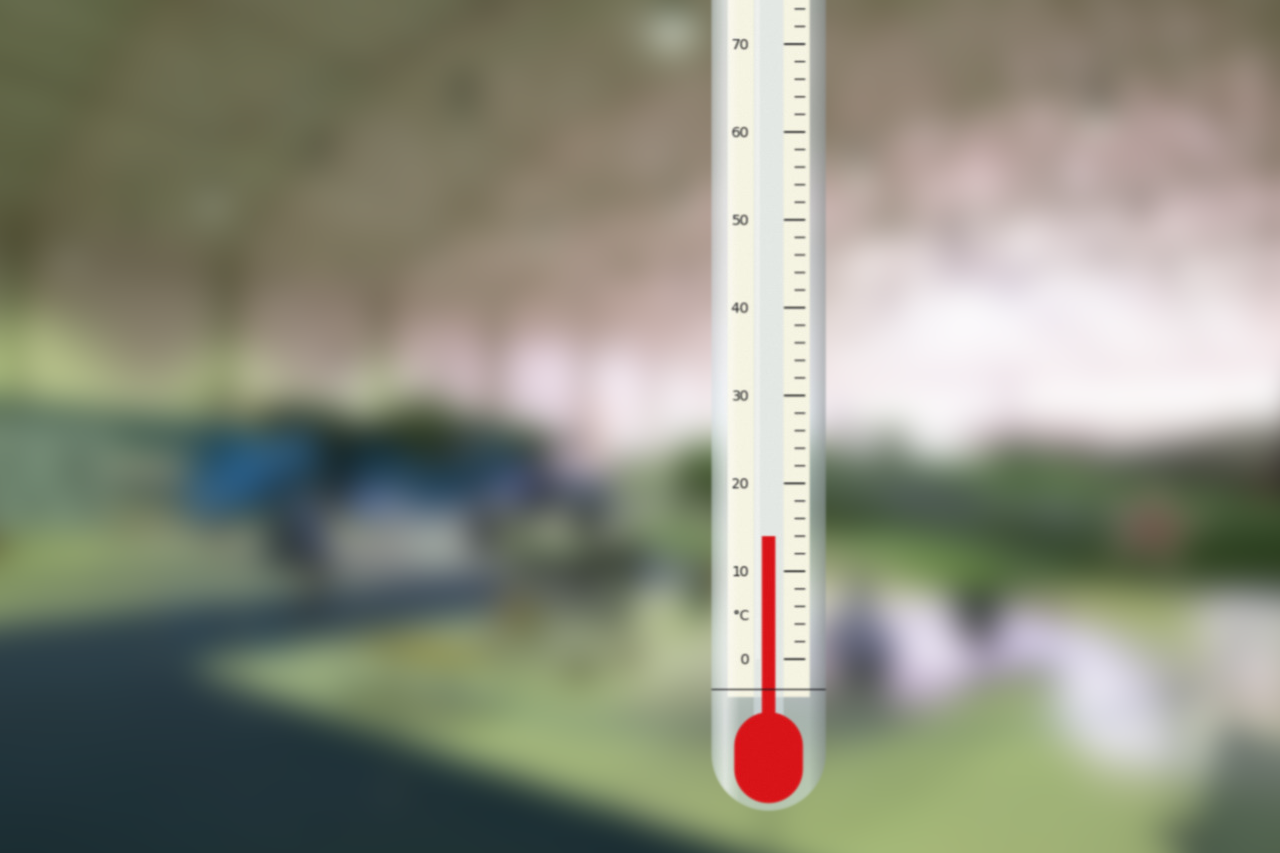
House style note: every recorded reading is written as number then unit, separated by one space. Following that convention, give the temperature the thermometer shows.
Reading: 14 °C
